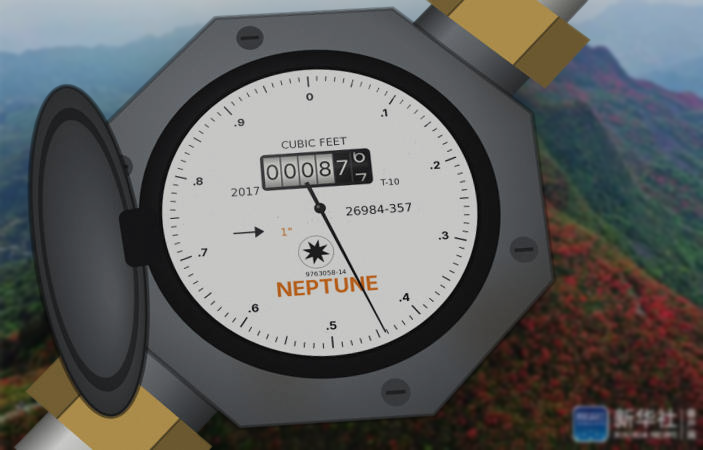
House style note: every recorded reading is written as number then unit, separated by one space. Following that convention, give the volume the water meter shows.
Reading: 876.44 ft³
